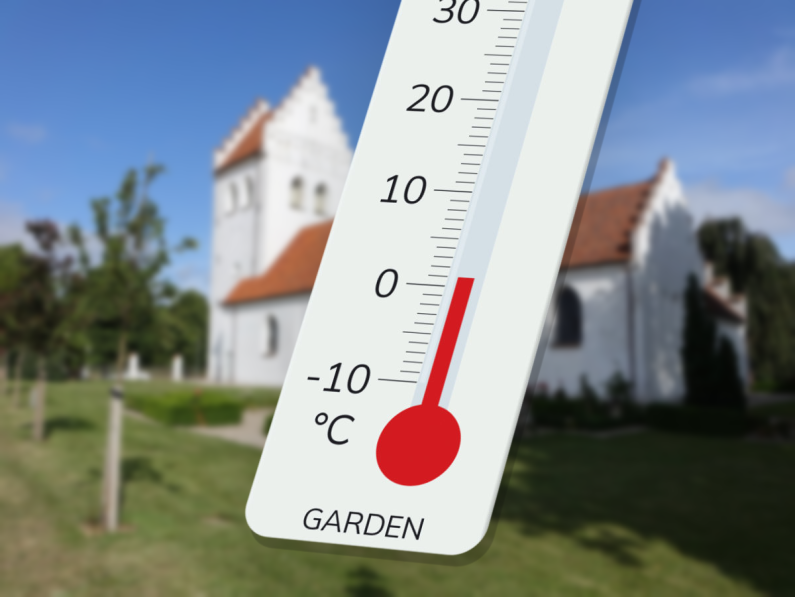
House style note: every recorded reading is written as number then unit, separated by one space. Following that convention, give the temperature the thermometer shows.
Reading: 1 °C
